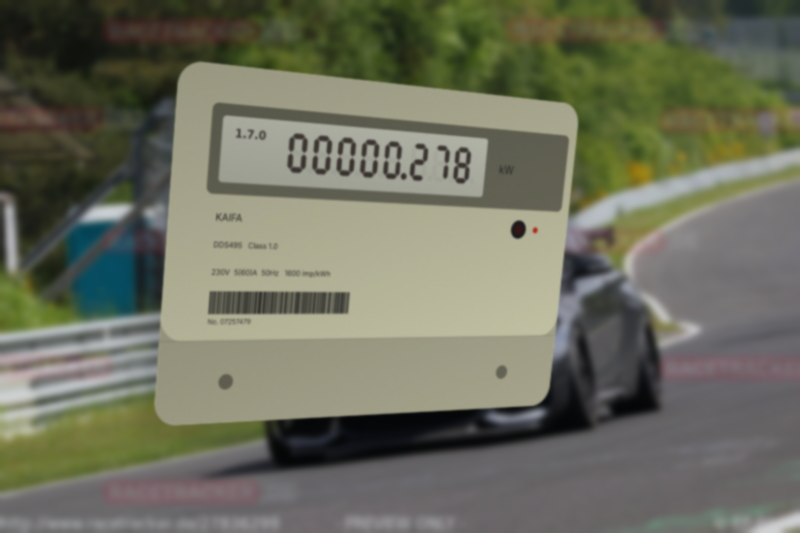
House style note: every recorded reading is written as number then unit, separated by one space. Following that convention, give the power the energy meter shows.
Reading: 0.278 kW
